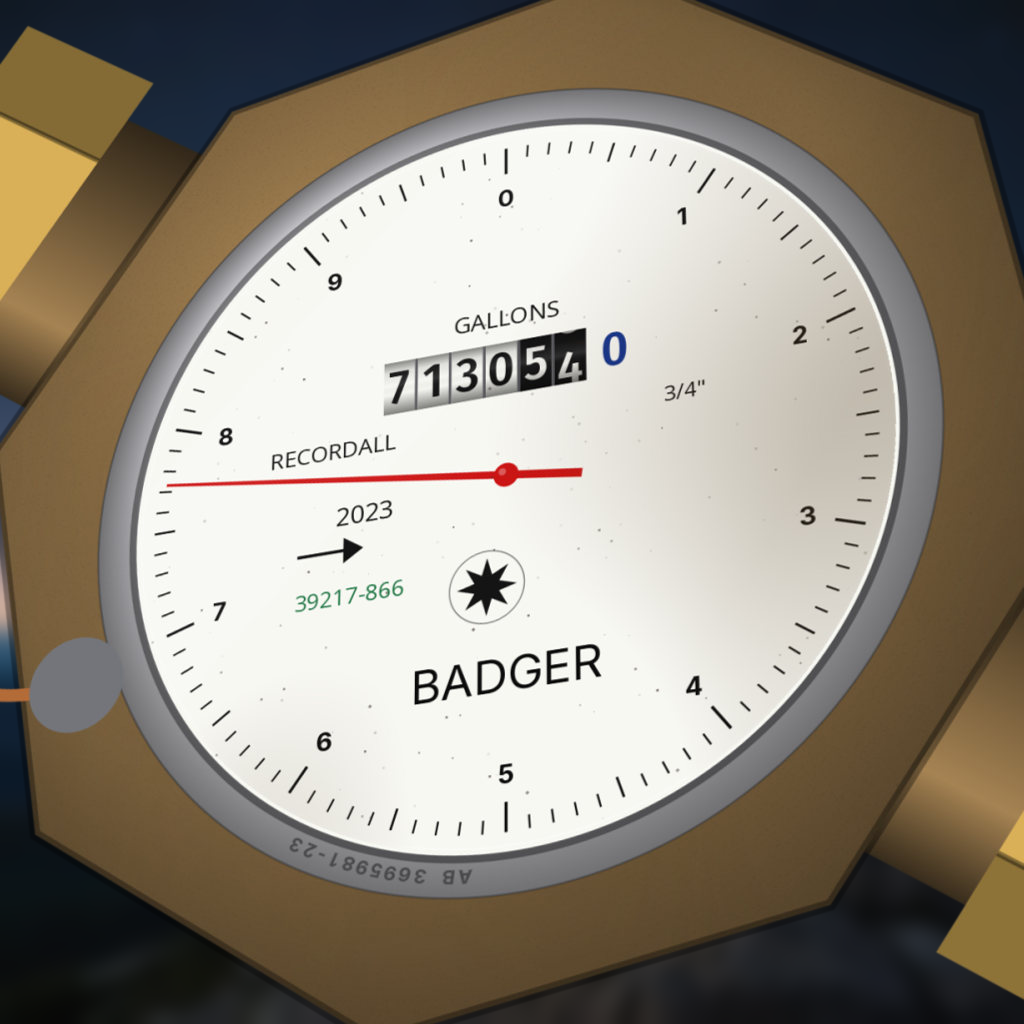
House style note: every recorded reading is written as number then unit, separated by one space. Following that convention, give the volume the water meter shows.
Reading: 7130537.7 gal
